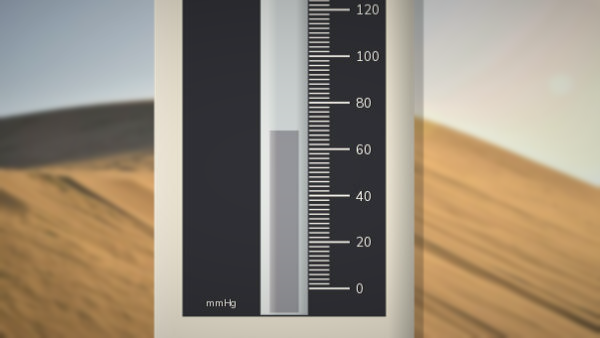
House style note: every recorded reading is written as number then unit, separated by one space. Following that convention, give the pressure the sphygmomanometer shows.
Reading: 68 mmHg
